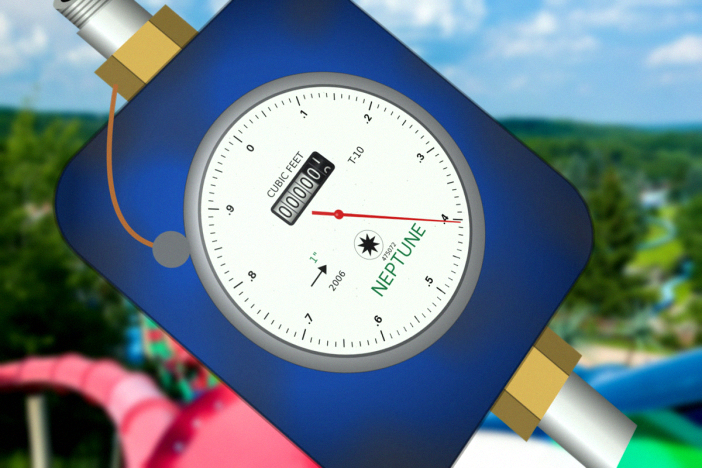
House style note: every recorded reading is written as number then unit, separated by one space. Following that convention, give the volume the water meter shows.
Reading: 1.40 ft³
